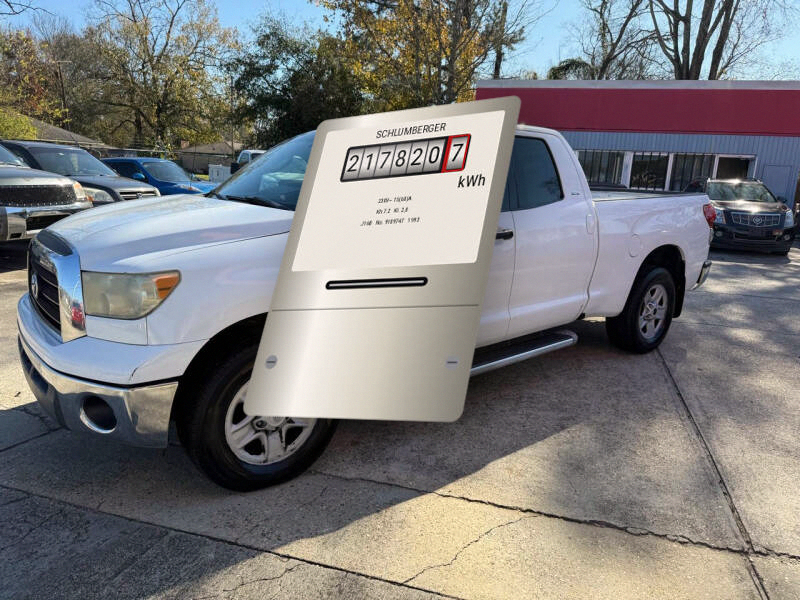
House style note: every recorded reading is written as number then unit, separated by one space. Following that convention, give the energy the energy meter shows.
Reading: 217820.7 kWh
